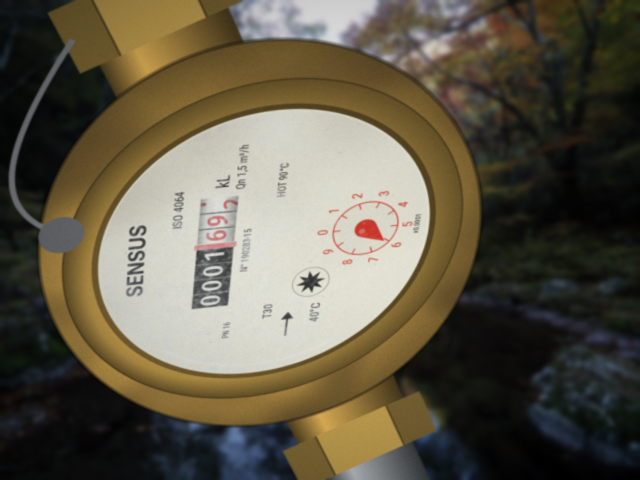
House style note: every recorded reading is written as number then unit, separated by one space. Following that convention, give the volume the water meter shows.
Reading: 1.6916 kL
